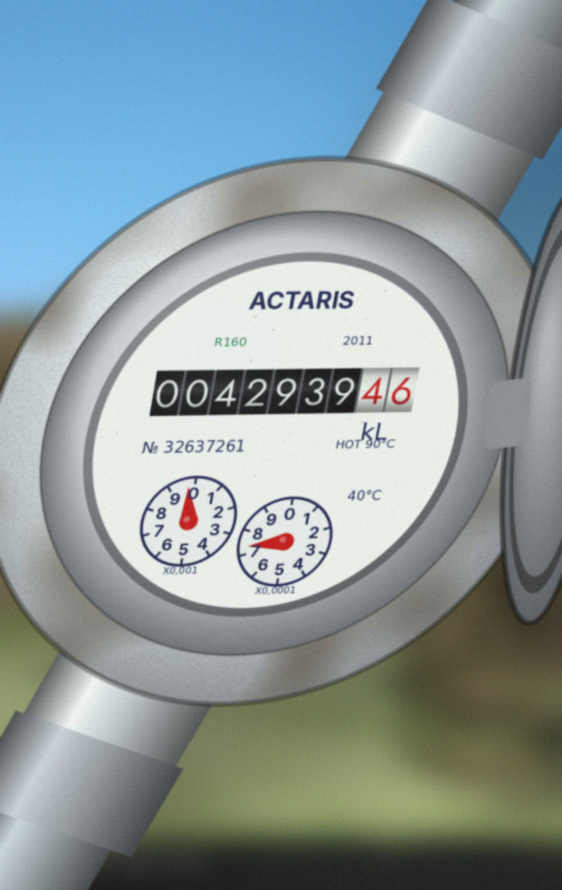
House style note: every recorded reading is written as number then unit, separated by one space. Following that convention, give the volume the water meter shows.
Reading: 42939.4597 kL
